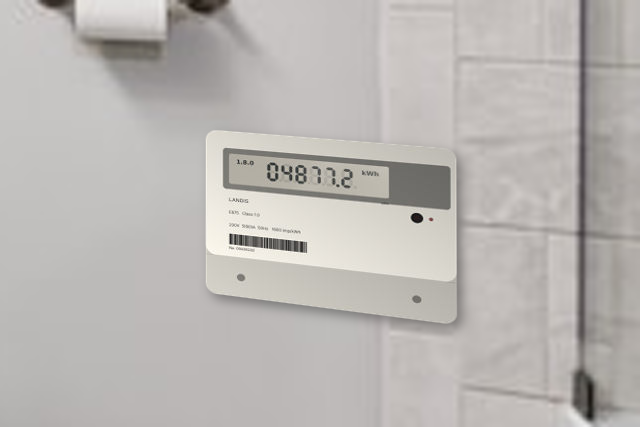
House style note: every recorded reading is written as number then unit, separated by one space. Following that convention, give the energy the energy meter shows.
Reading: 4877.2 kWh
